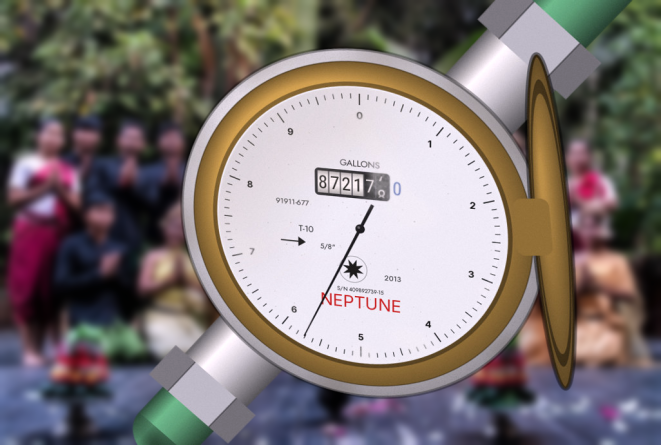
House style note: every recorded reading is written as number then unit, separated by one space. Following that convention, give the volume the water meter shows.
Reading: 8721775.7 gal
